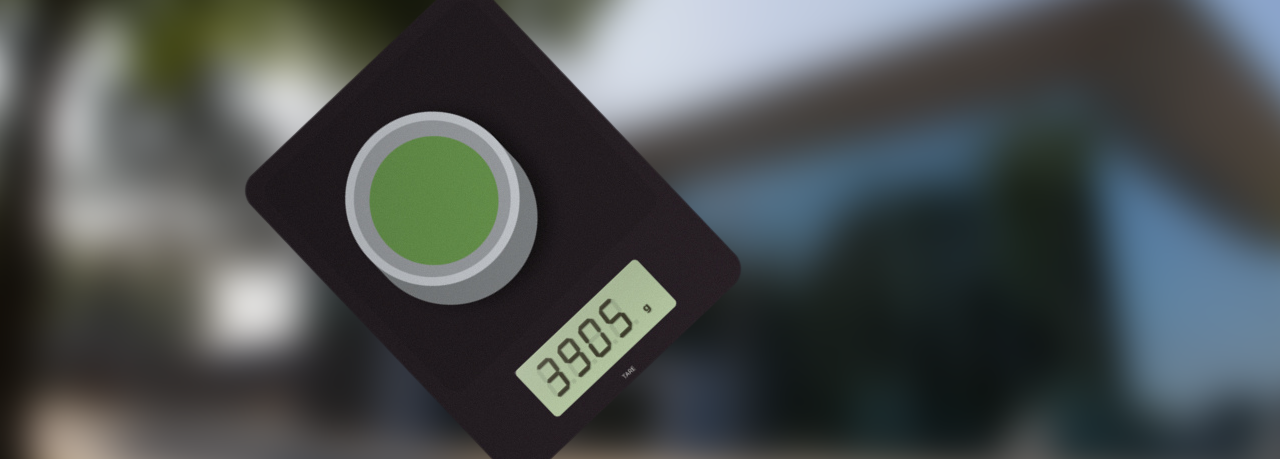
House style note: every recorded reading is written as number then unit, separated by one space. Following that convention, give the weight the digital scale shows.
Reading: 3905 g
